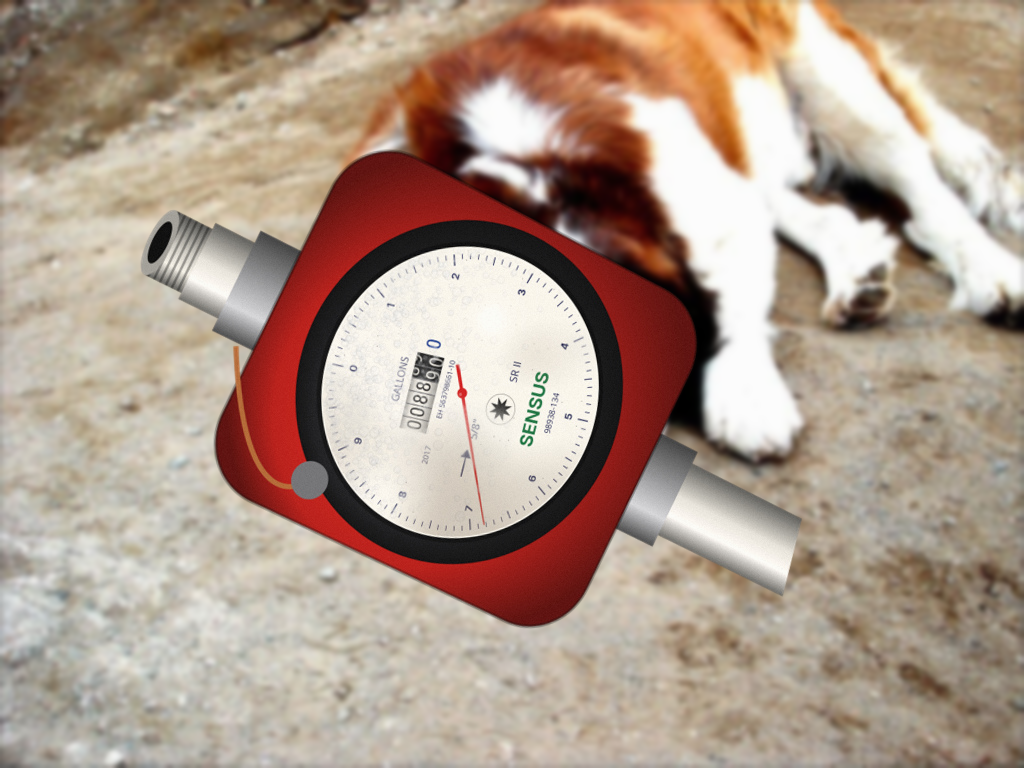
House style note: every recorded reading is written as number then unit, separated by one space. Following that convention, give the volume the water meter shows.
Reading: 88896.8 gal
